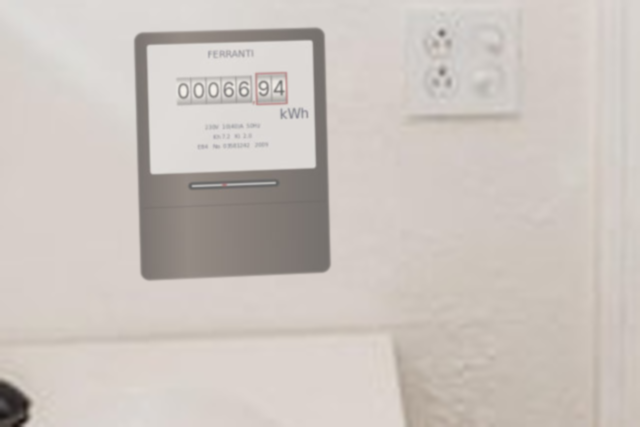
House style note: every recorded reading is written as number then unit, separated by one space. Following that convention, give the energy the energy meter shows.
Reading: 66.94 kWh
